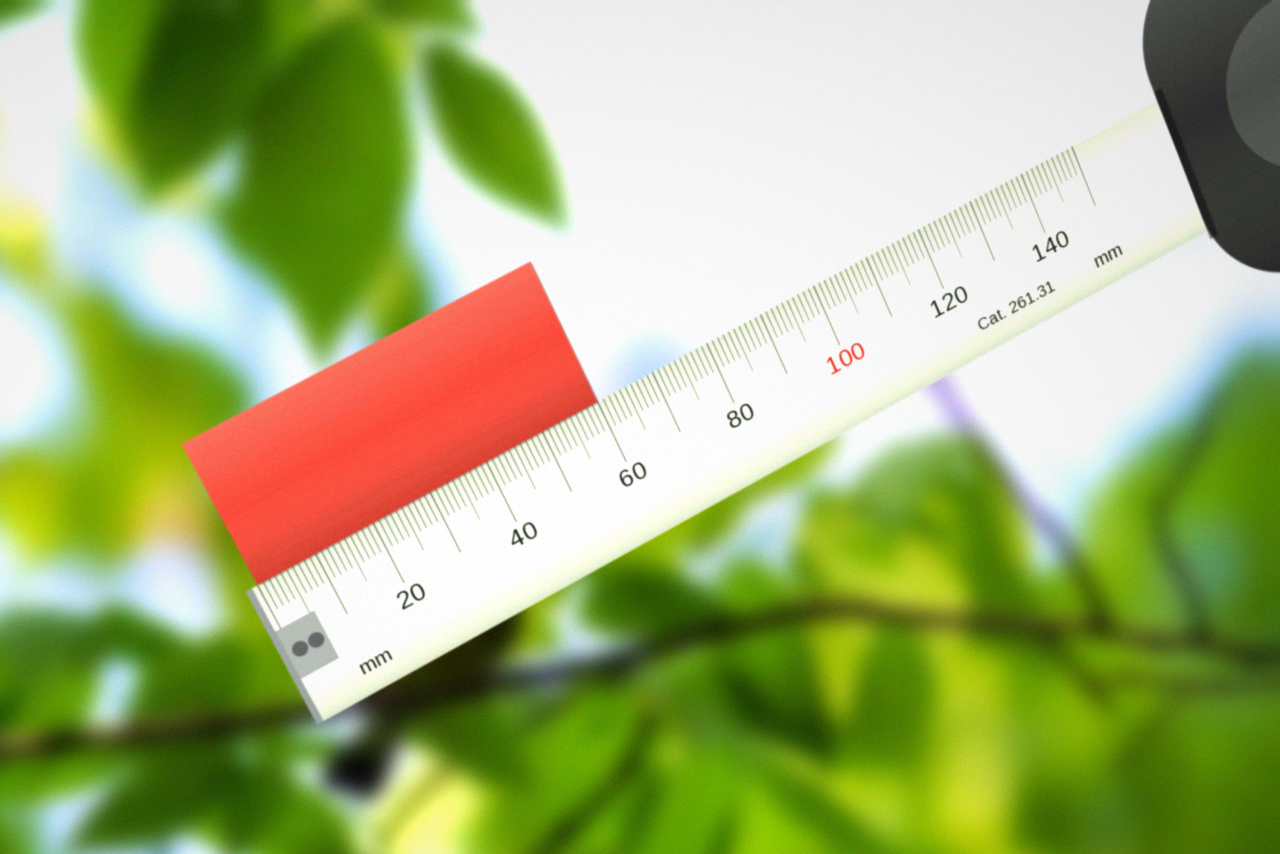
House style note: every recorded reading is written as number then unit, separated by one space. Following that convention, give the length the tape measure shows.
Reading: 60 mm
